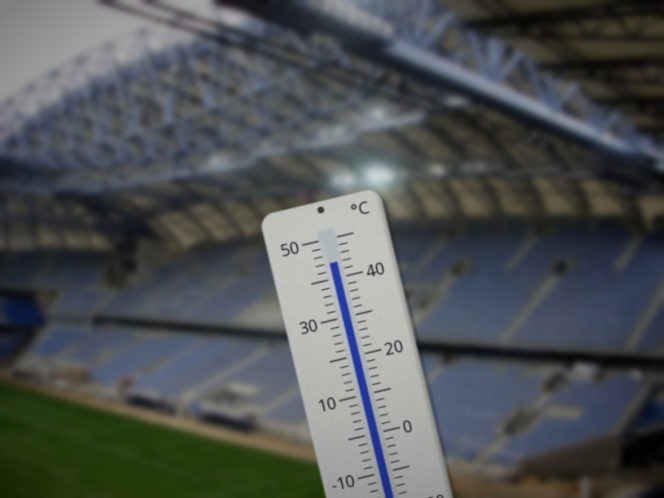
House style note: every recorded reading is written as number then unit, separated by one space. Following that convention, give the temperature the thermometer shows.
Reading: 44 °C
